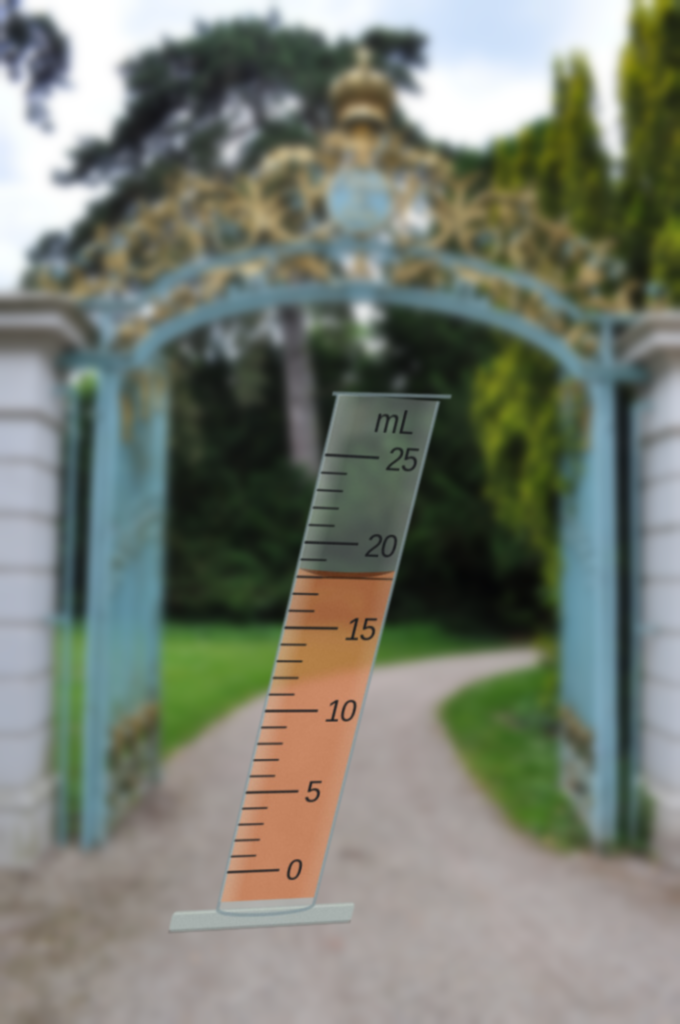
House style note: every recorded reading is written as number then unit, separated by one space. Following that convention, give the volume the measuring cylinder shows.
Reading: 18 mL
